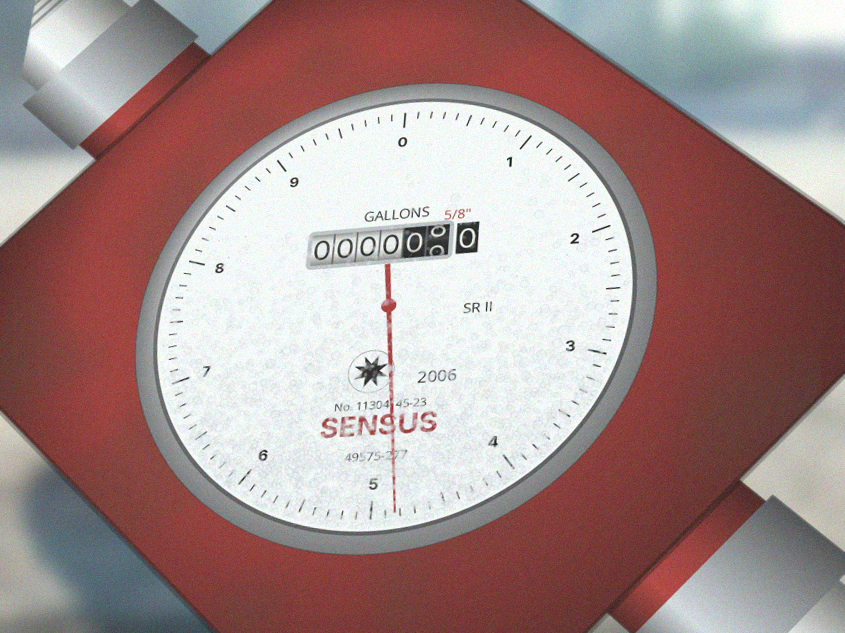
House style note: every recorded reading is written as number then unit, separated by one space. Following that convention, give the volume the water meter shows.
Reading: 84.8 gal
